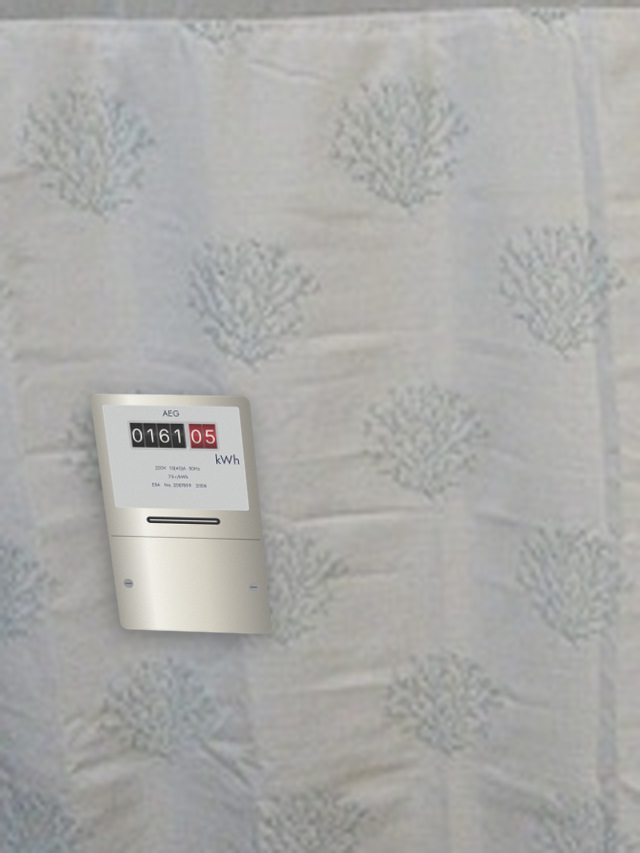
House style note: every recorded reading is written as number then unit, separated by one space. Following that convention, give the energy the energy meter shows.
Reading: 161.05 kWh
